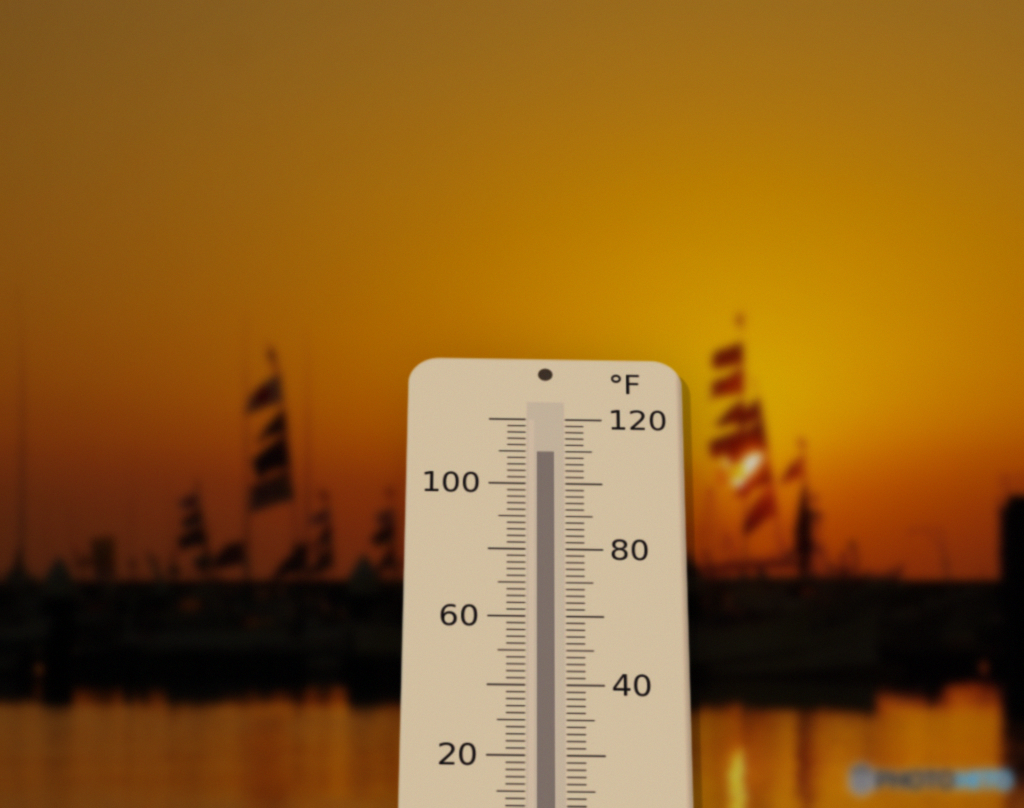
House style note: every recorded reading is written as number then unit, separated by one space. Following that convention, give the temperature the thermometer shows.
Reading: 110 °F
